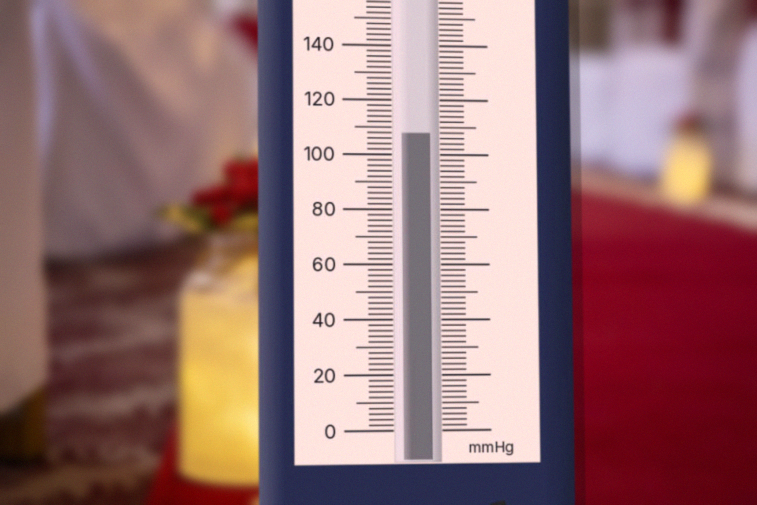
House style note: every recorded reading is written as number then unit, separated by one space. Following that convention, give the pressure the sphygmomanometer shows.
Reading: 108 mmHg
